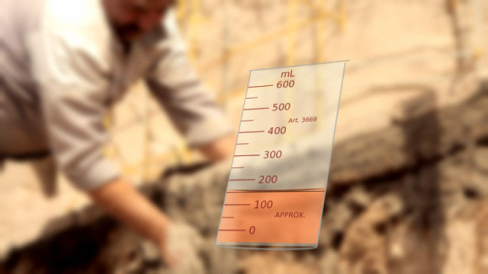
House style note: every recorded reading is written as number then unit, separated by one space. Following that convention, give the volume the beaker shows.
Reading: 150 mL
